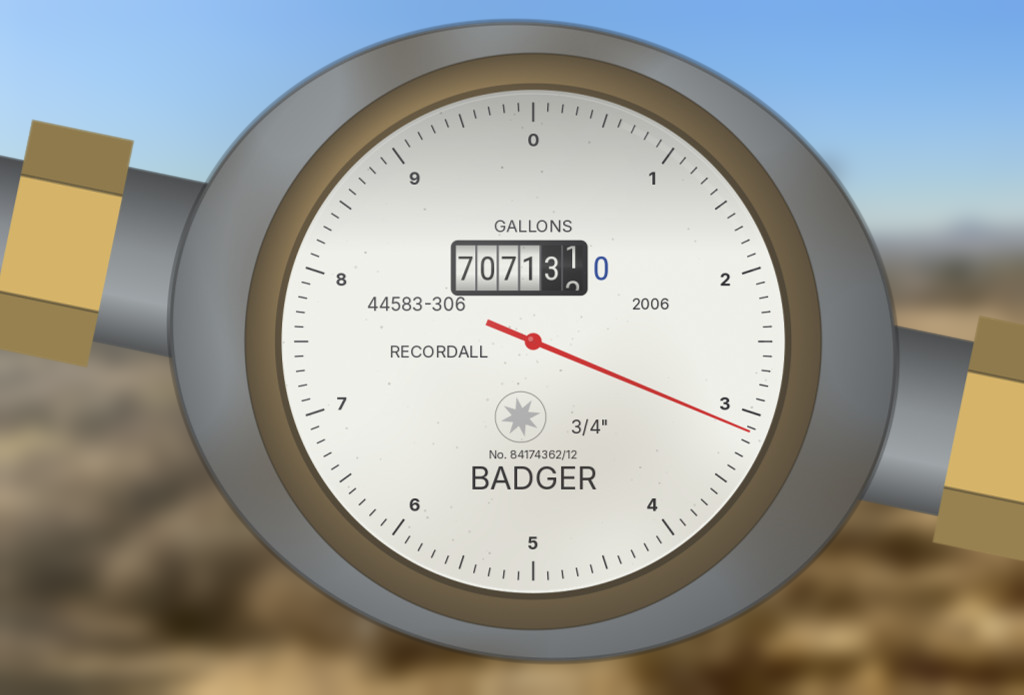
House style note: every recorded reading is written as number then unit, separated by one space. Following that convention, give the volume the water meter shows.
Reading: 7071313.1 gal
